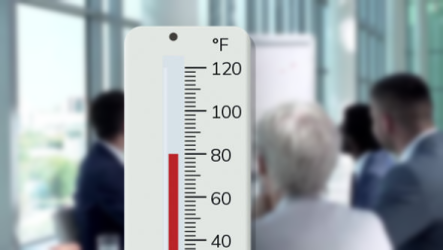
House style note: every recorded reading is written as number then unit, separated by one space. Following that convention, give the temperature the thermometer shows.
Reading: 80 °F
